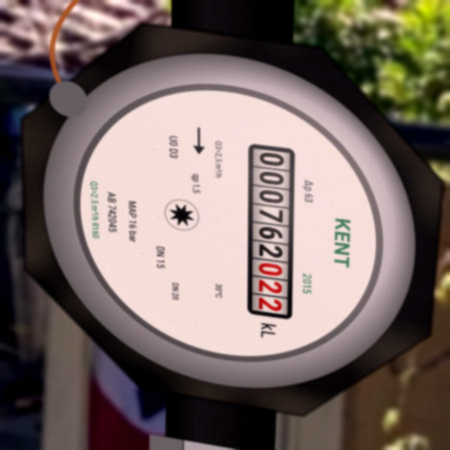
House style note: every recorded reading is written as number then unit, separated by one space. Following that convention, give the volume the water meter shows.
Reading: 762.022 kL
